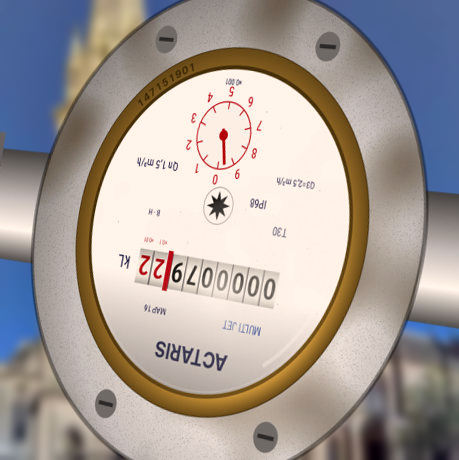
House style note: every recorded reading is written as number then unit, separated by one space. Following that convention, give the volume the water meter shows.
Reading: 79.219 kL
